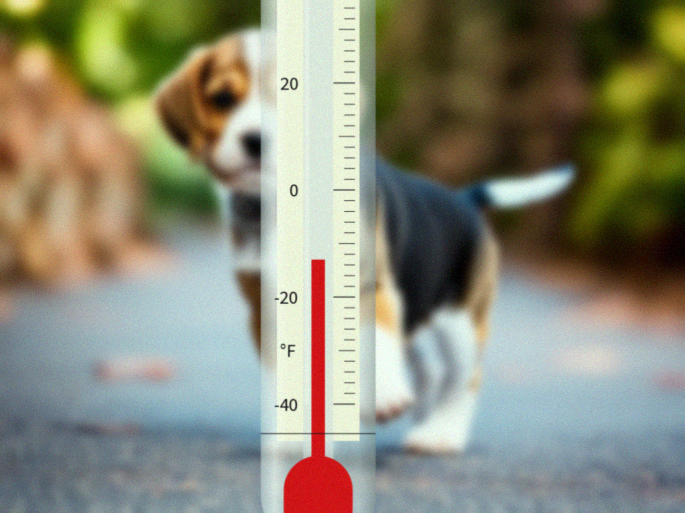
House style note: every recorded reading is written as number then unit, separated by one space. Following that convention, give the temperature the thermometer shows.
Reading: -13 °F
